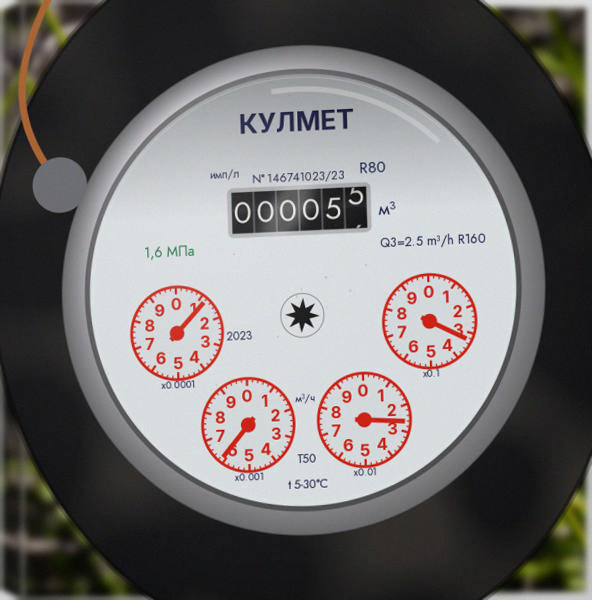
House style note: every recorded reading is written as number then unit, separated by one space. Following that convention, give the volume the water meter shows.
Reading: 55.3261 m³
